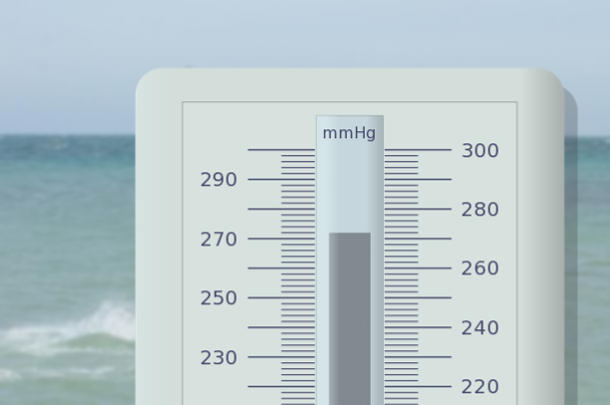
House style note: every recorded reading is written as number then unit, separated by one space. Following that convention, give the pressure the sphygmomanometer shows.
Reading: 272 mmHg
